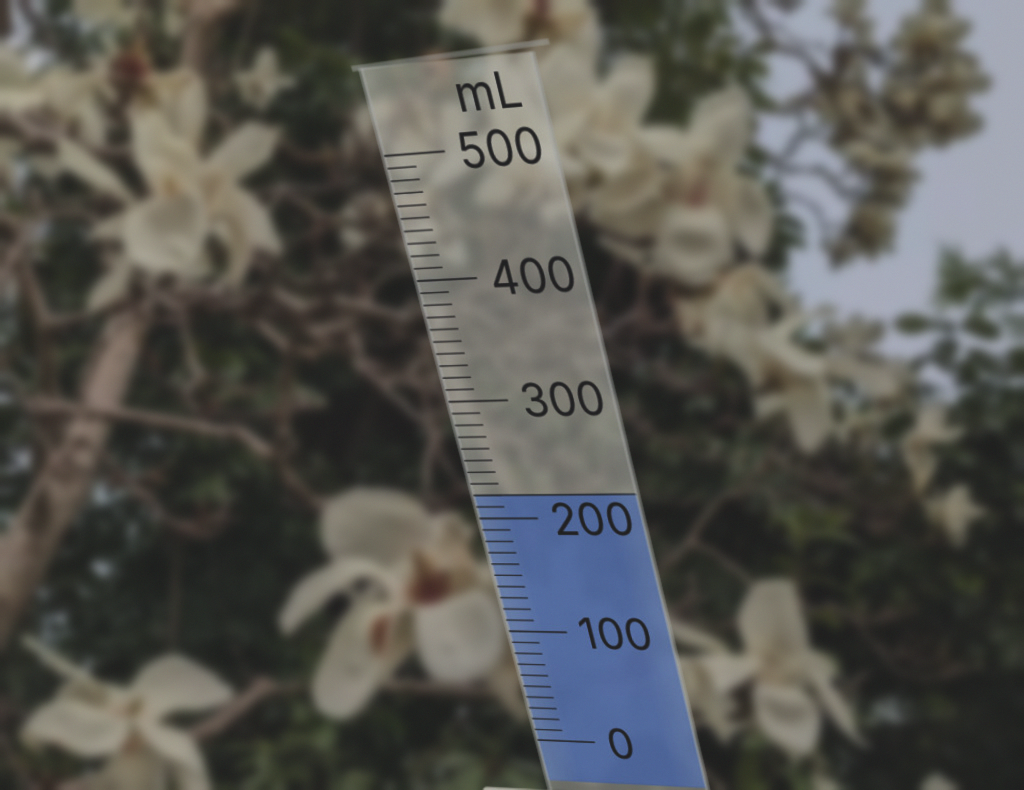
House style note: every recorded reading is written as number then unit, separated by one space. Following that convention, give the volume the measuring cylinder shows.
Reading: 220 mL
